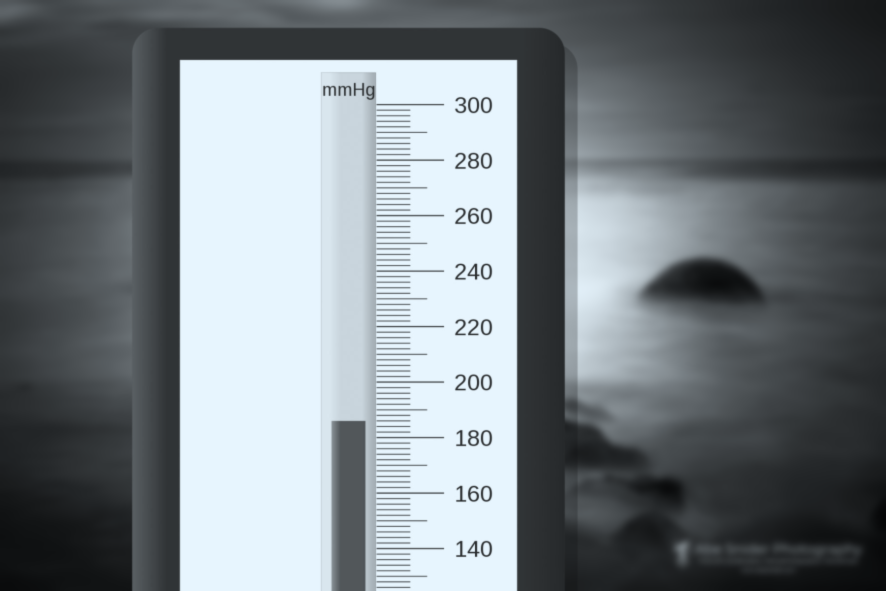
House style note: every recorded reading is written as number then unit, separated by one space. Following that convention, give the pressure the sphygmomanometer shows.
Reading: 186 mmHg
